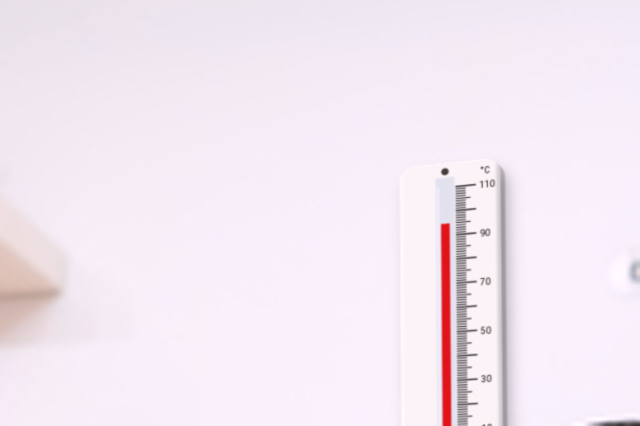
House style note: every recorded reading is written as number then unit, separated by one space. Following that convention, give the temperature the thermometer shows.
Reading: 95 °C
